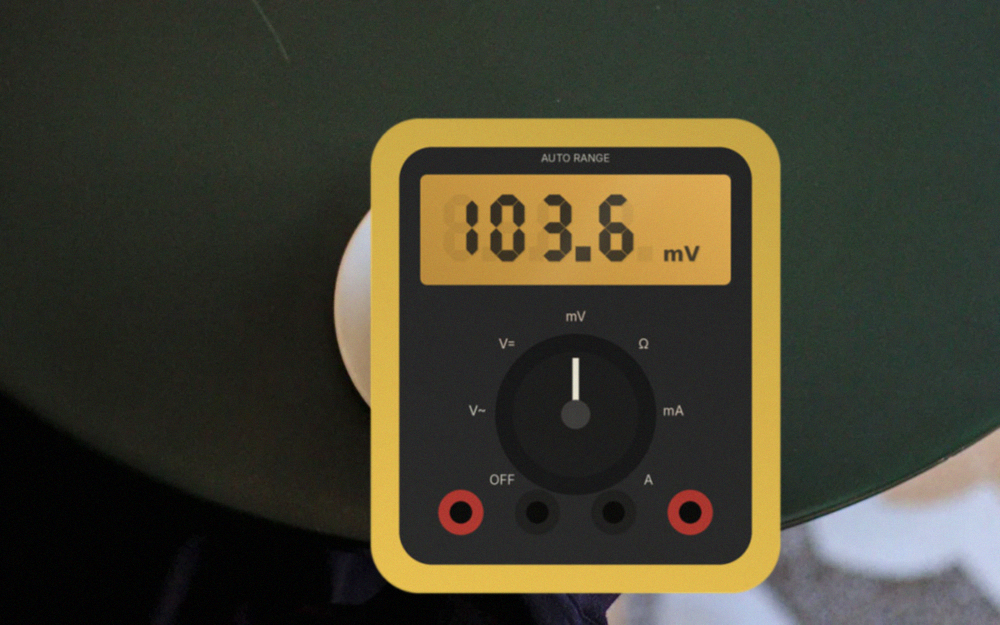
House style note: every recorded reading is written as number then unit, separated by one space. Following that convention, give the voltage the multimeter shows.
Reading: 103.6 mV
